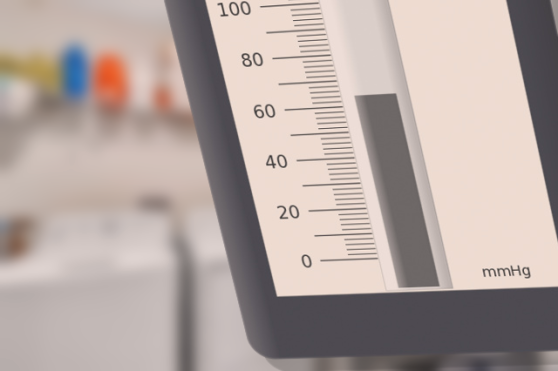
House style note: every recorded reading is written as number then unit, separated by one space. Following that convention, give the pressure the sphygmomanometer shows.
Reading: 64 mmHg
